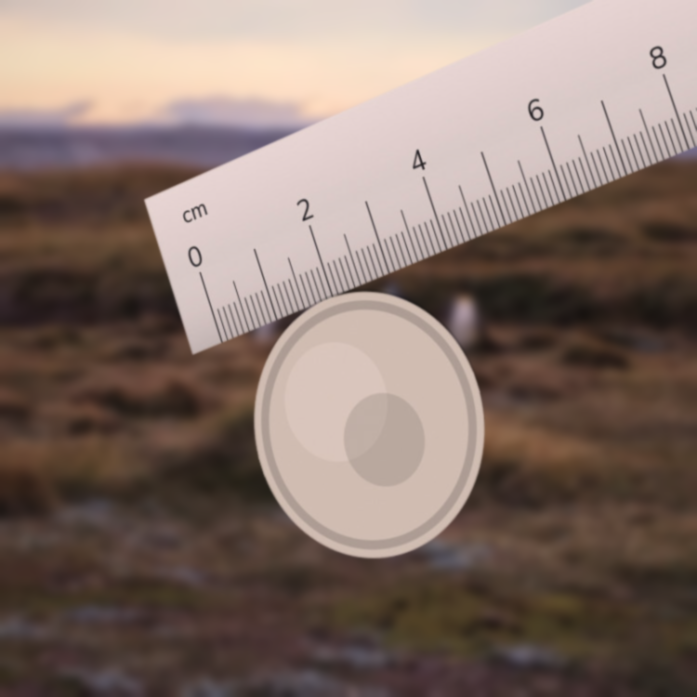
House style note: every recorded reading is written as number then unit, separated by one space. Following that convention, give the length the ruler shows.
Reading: 3.8 cm
